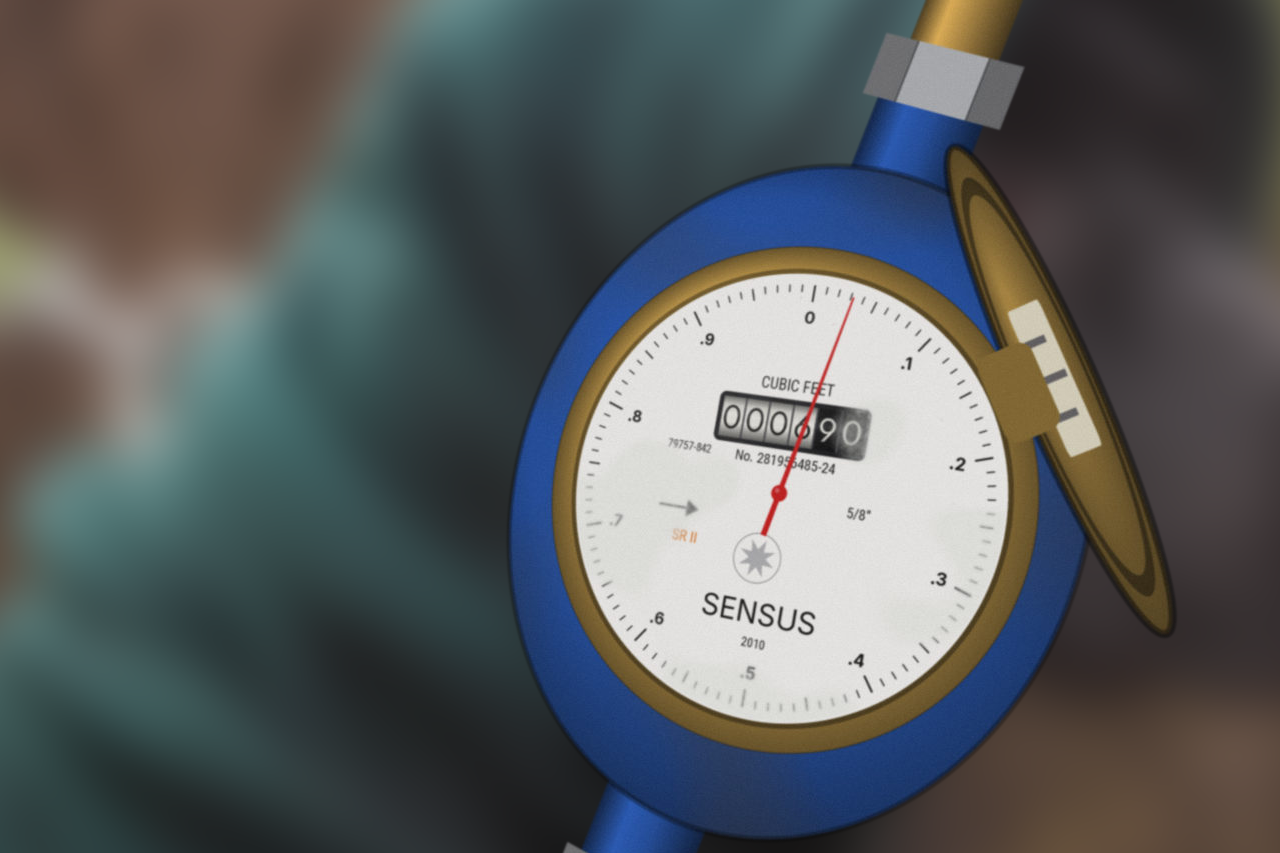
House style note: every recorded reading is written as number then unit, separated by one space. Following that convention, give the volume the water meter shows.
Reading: 690.03 ft³
